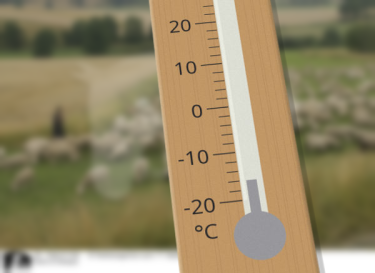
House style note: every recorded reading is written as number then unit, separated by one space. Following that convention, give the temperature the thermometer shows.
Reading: -16 °C
